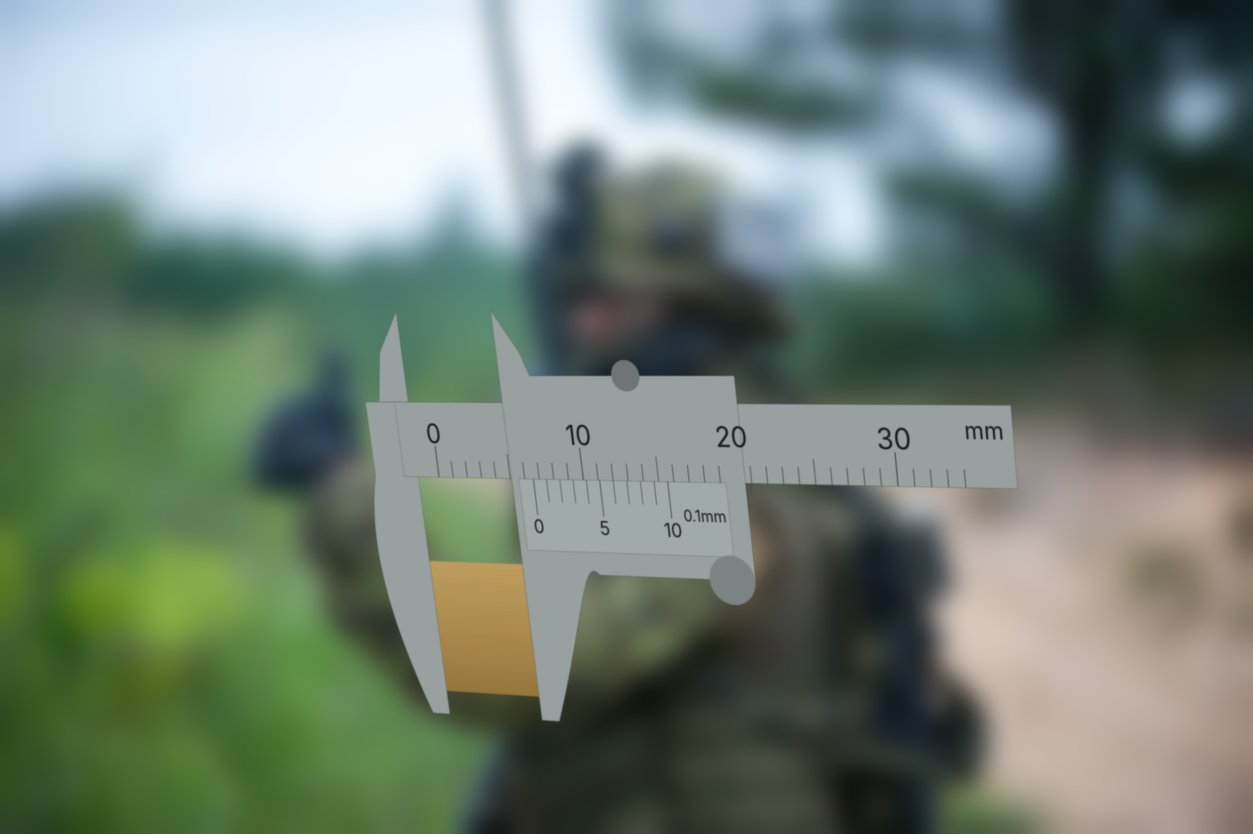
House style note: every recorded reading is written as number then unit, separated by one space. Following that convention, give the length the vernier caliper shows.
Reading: 6.6 mm
